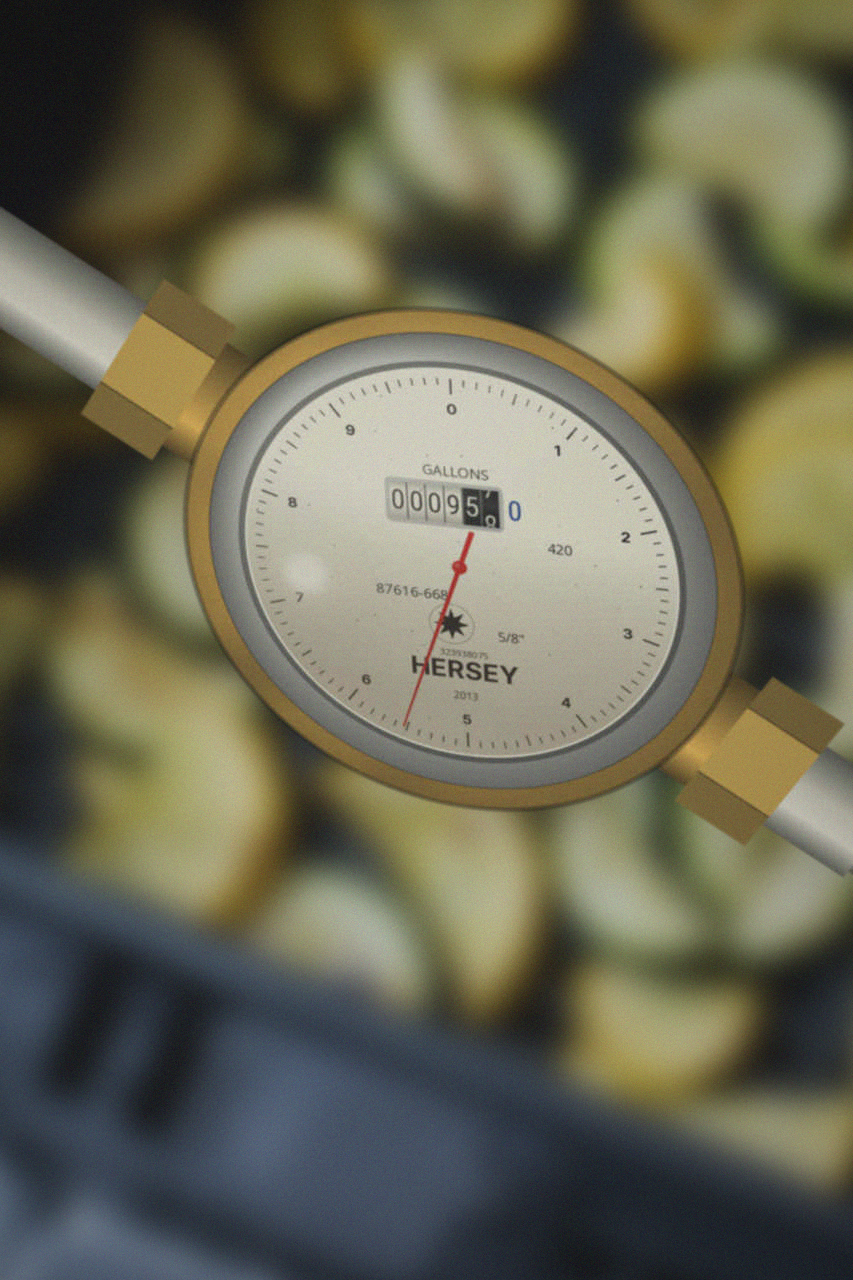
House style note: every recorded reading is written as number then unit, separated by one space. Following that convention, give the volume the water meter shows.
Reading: 9575.5 gal
